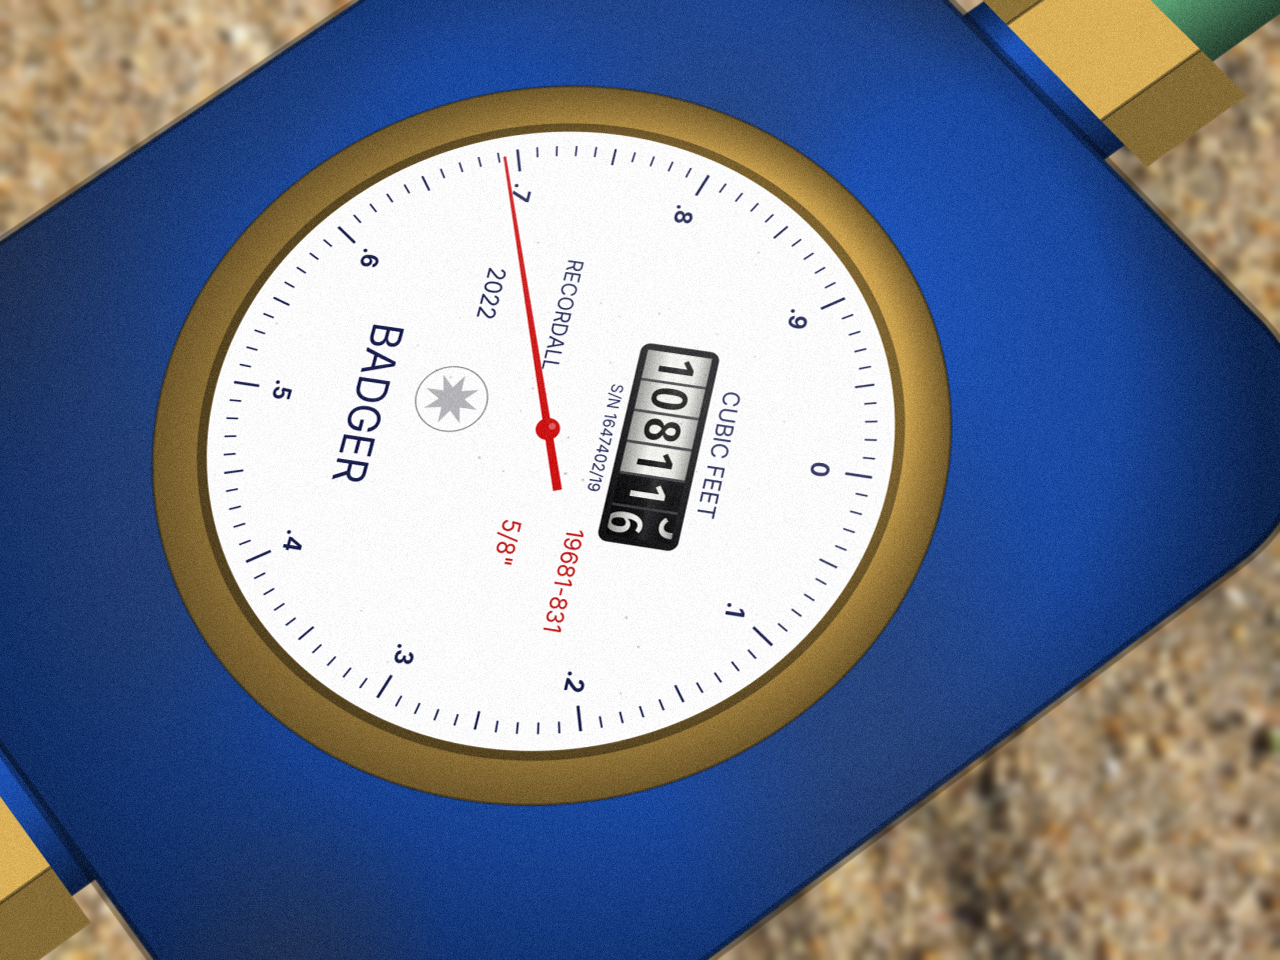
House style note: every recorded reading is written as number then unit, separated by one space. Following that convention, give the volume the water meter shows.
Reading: 108115.69 ft³
